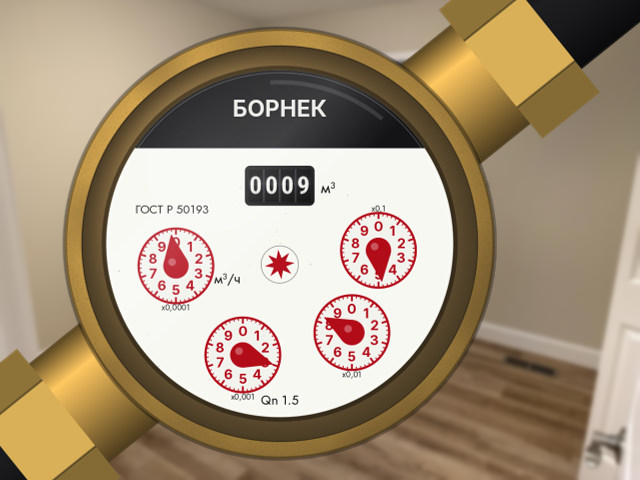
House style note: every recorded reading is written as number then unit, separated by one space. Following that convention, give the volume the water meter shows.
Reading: 9.4829 m³
